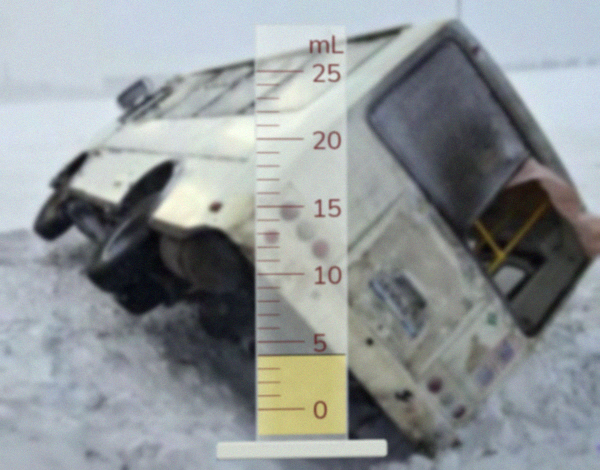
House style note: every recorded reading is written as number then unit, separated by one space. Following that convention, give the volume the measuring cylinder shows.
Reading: 4 mL
